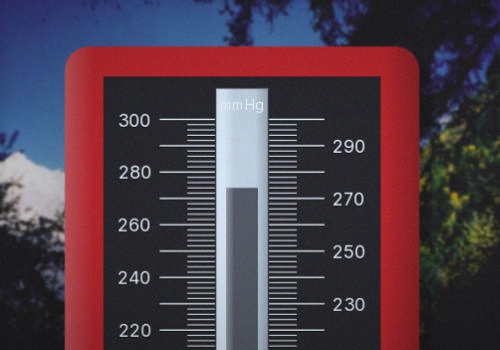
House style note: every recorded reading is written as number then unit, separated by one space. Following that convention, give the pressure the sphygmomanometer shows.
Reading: 274 mmHg
